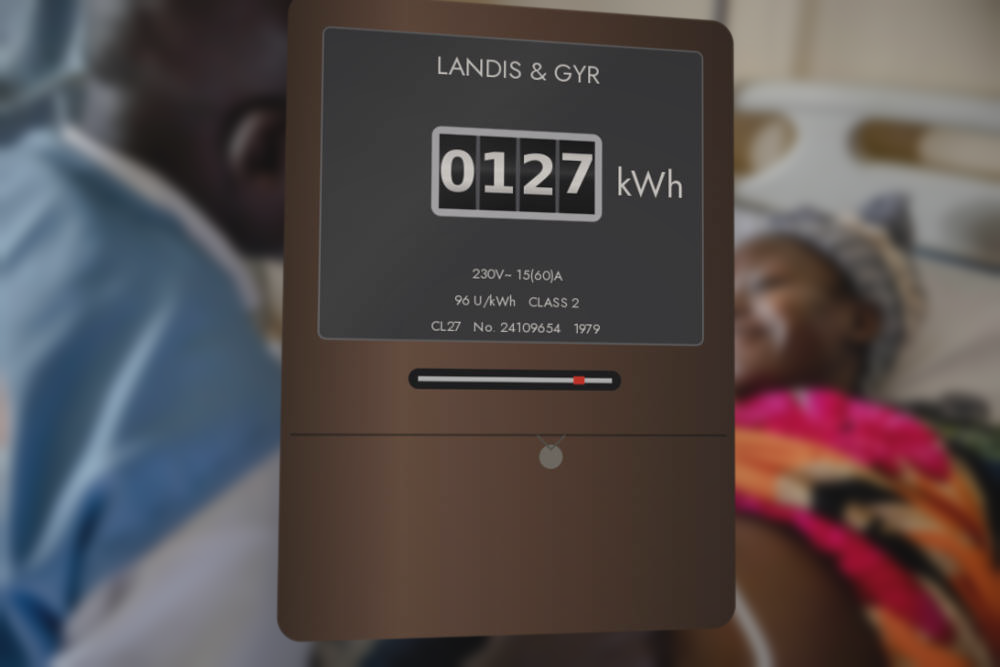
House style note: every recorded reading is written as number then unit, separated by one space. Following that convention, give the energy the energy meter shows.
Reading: 127 kWh
